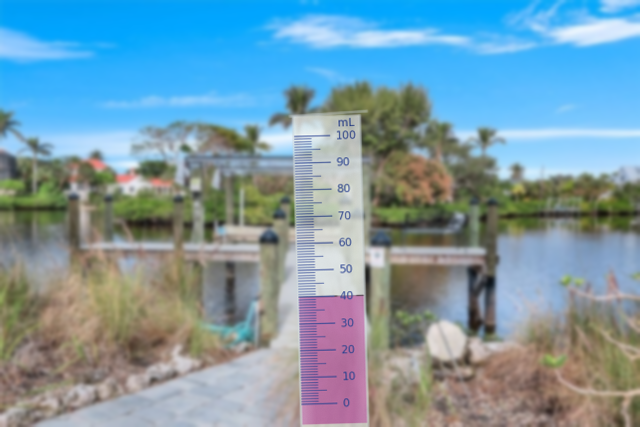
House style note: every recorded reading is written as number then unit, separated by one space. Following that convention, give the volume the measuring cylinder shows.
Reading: 40 mL
